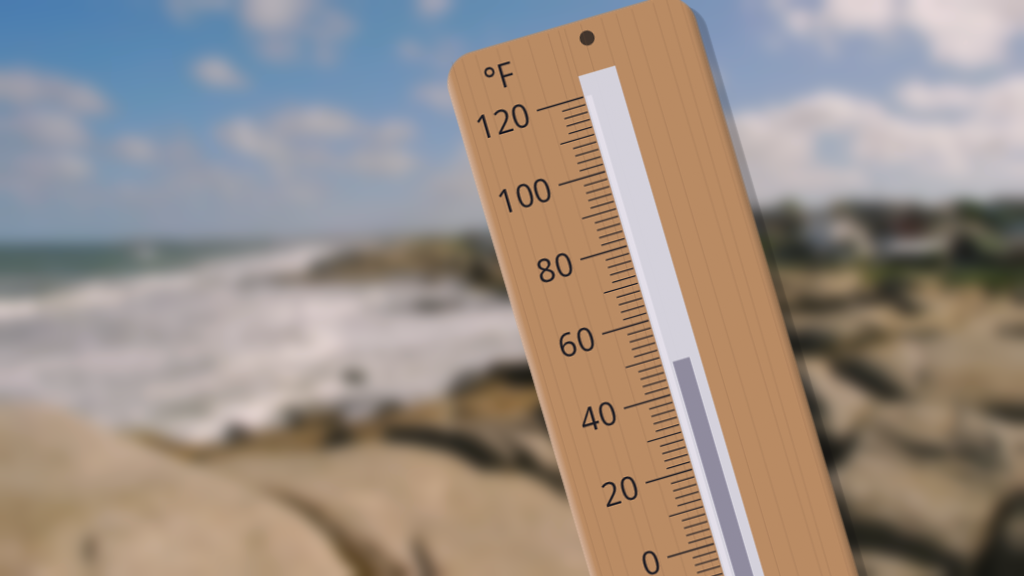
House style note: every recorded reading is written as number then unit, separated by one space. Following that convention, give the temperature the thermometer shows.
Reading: 48 °F
